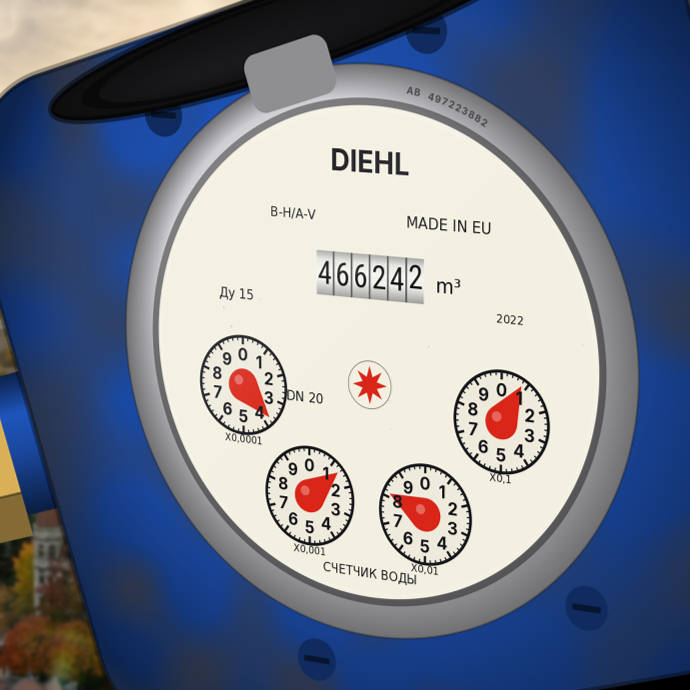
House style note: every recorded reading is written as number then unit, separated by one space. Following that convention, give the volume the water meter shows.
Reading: 466242.0813 m³
